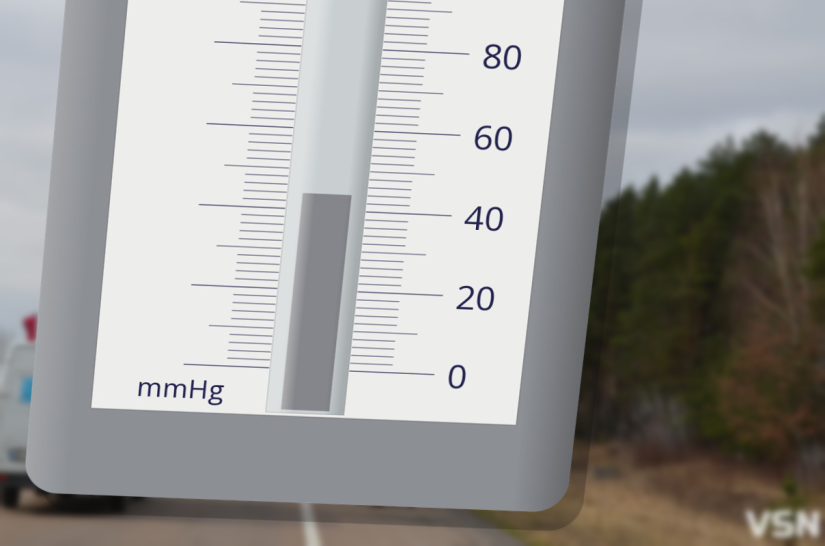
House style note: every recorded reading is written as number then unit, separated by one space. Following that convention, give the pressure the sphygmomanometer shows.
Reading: 44 mmHg
